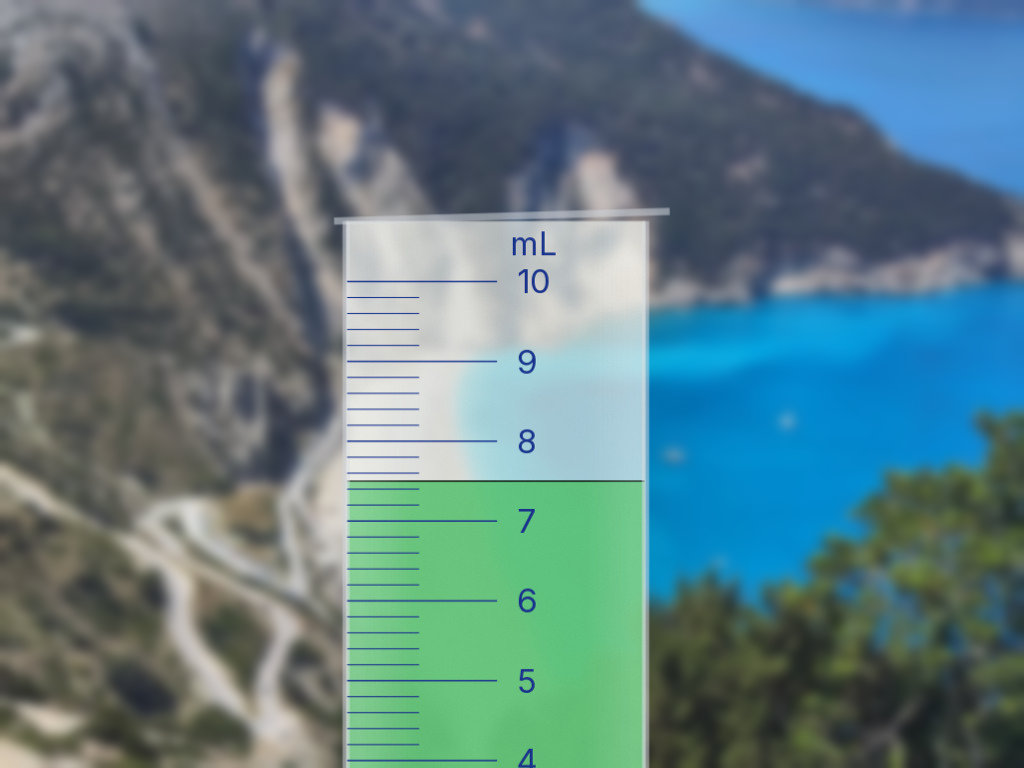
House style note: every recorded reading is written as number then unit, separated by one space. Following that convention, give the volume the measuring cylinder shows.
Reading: 7.5 mL
